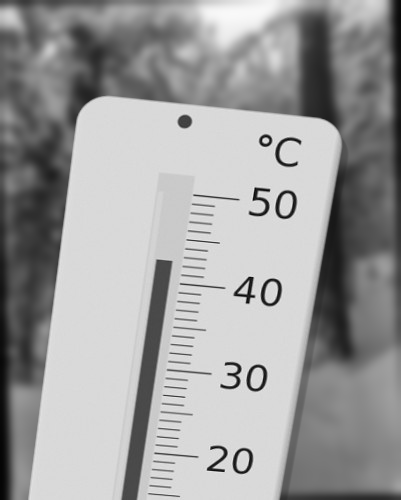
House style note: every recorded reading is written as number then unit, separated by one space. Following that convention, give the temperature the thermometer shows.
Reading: 42.5 °C
